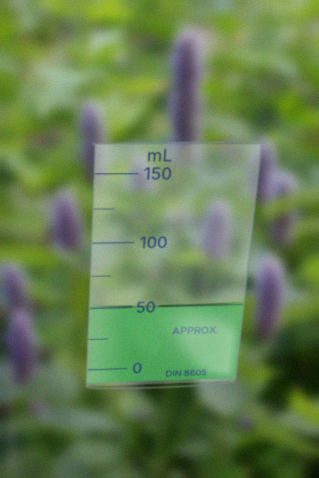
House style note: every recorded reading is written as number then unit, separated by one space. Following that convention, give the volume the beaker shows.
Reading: 50 mL
